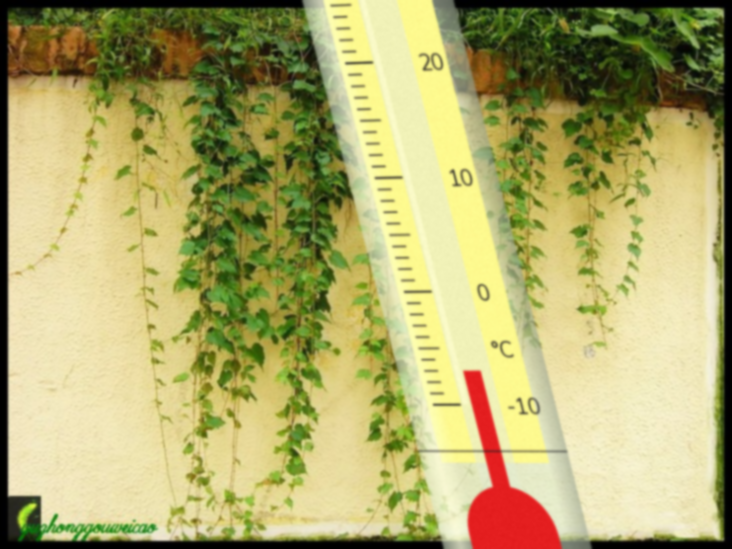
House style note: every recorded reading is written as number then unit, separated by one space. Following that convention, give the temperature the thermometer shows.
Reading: -7 °C
